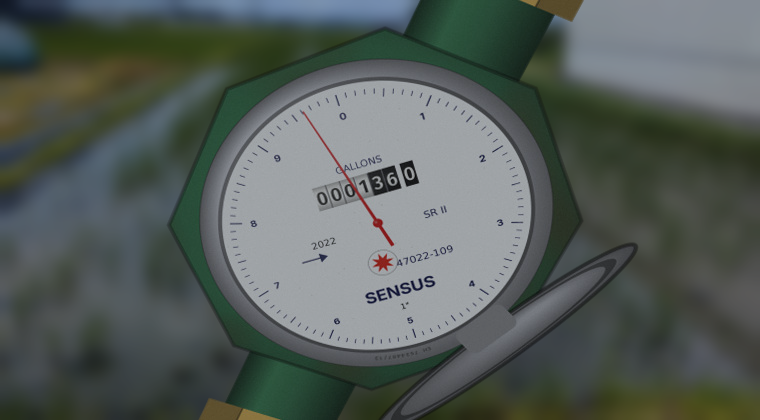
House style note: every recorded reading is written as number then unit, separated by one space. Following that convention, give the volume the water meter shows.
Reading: 1359.6 gal
